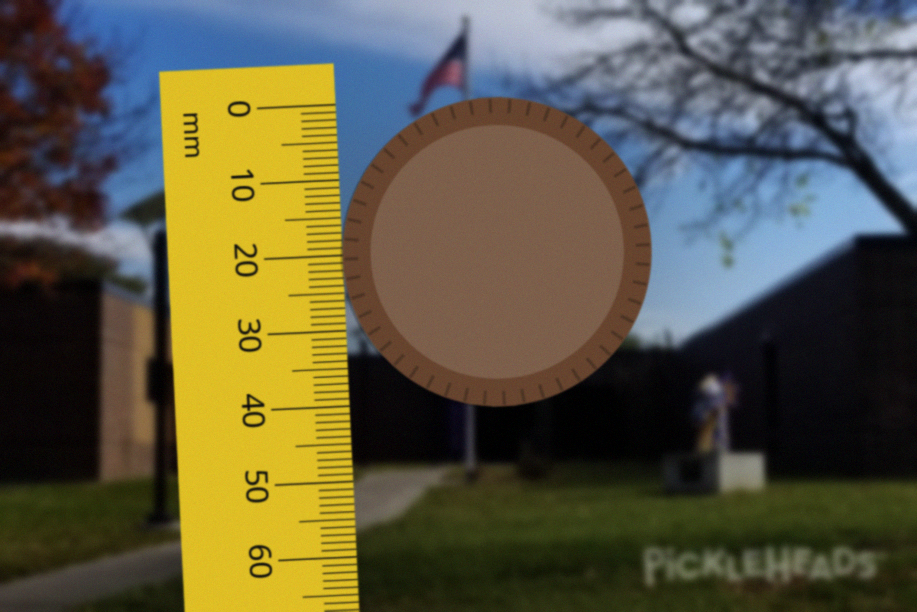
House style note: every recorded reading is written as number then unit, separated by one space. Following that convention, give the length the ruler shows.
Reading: 41 mm
